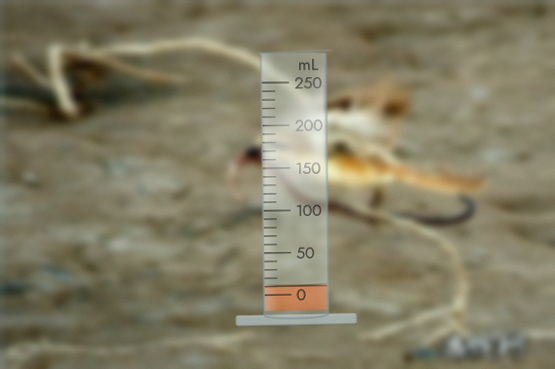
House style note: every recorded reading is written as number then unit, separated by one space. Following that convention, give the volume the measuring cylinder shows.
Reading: 10 mL
